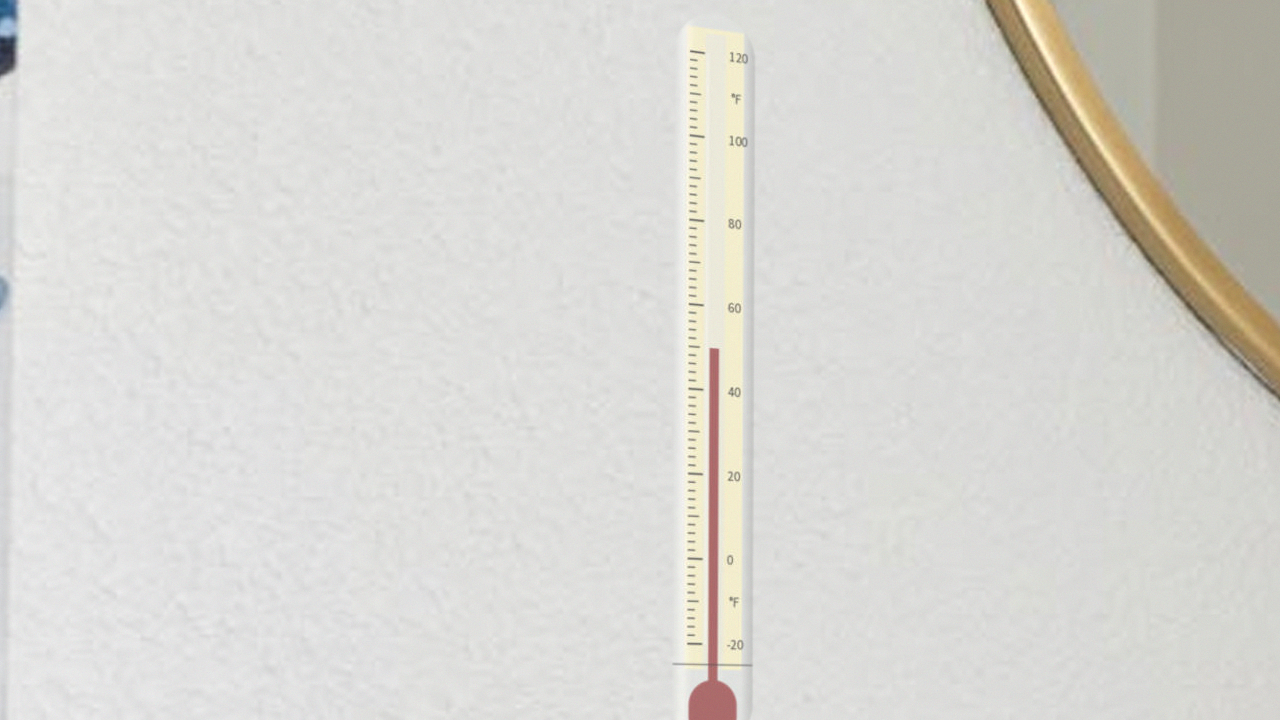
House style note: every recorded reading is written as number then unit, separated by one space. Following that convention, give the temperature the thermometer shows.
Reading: 50 °F
